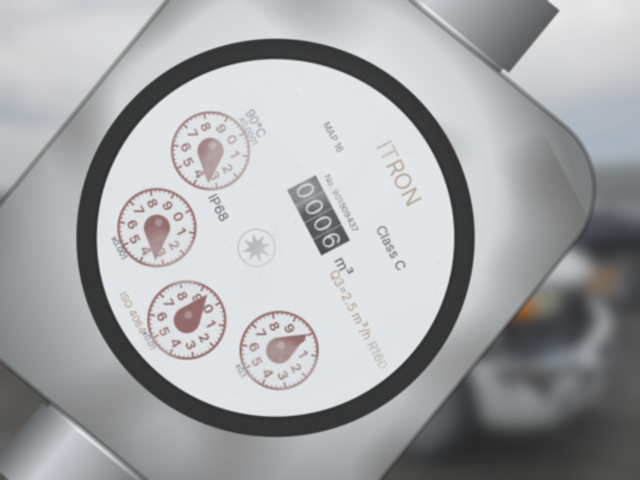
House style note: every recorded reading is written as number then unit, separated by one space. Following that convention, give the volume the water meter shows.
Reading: 5.9933 m³
